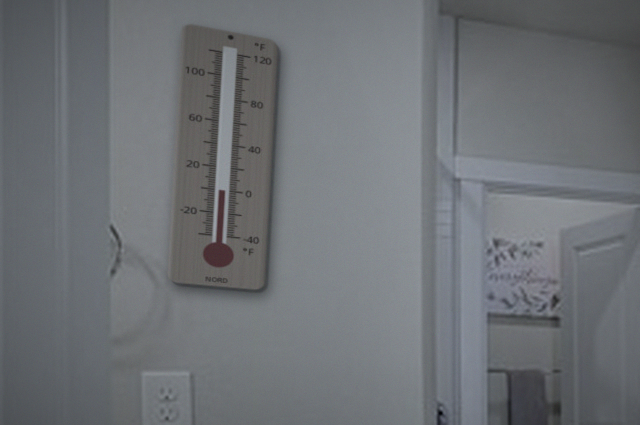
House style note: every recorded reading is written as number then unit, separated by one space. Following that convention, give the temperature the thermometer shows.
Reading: 0 °F
